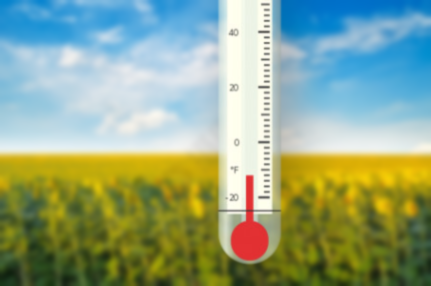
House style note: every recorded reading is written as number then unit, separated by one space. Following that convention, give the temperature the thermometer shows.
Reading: -12 °F
